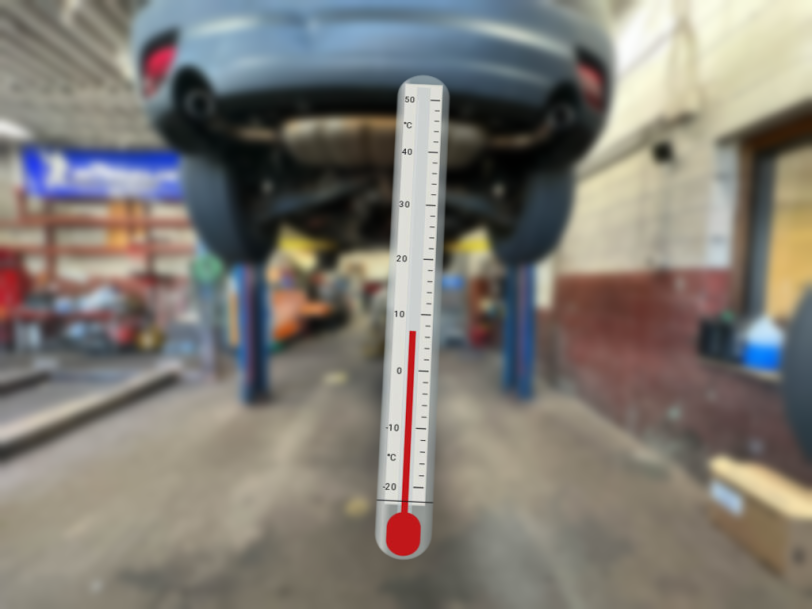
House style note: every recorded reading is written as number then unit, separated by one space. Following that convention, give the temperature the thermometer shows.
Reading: 7 °C
